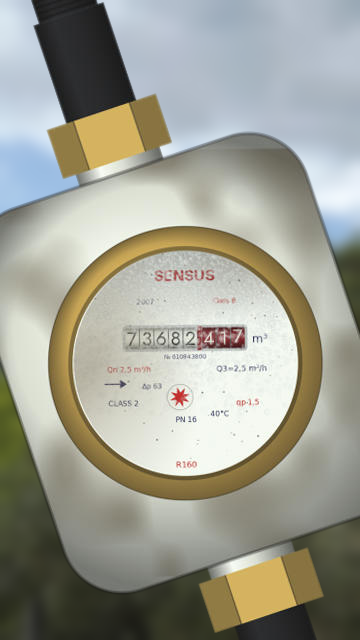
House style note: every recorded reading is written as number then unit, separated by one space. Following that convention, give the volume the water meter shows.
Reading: 73682.417 m³
